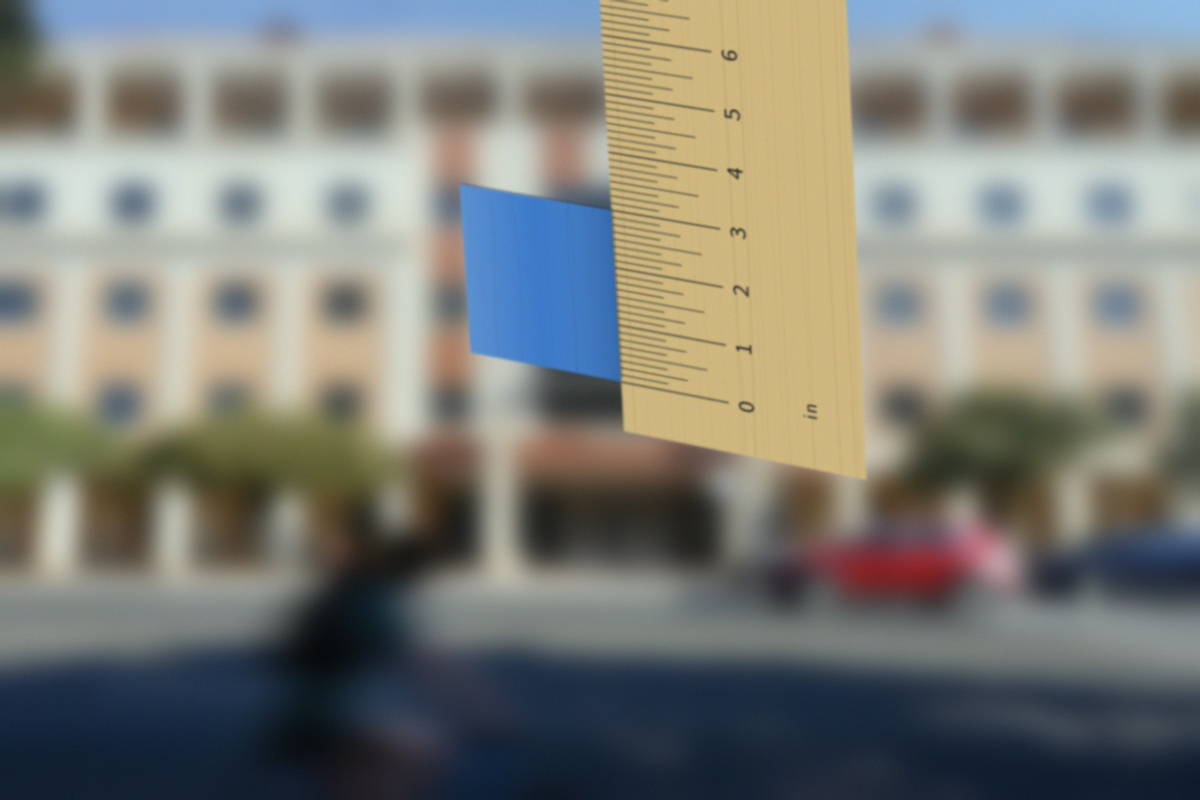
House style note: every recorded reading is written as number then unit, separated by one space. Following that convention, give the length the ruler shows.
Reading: 3 in
